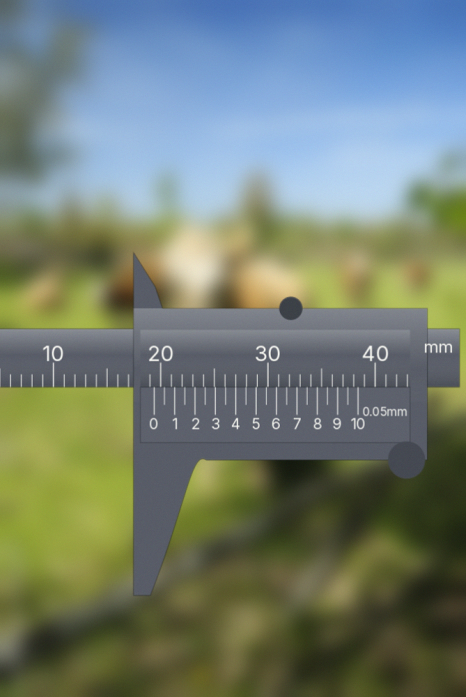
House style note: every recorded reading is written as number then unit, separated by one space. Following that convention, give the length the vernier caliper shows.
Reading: 19.4 mm
